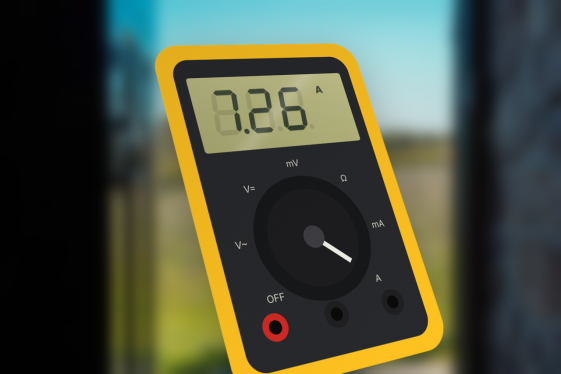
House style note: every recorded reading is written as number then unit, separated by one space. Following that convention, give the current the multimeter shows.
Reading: 7.26 A
